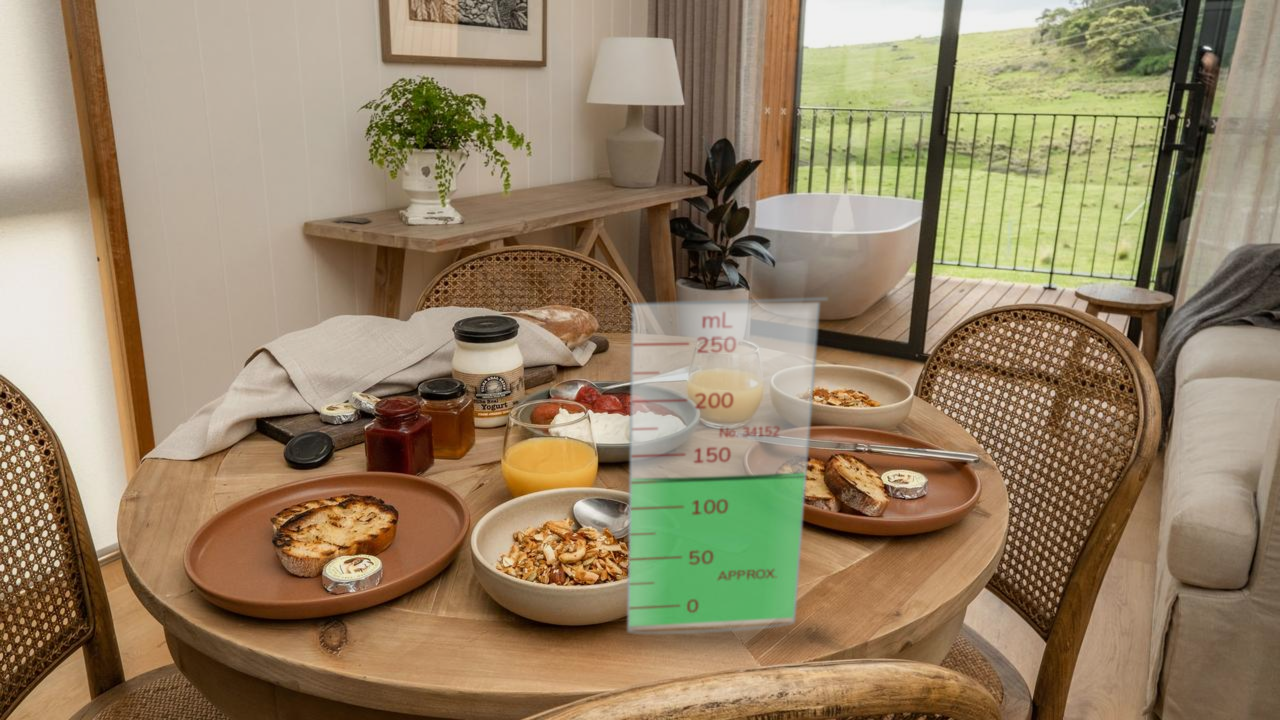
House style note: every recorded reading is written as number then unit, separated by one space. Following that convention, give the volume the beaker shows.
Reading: 125 mL
